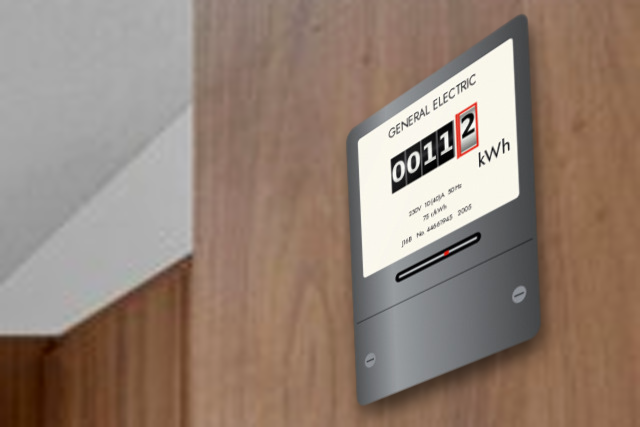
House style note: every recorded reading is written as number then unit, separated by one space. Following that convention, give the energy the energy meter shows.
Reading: 11.2 kWh
